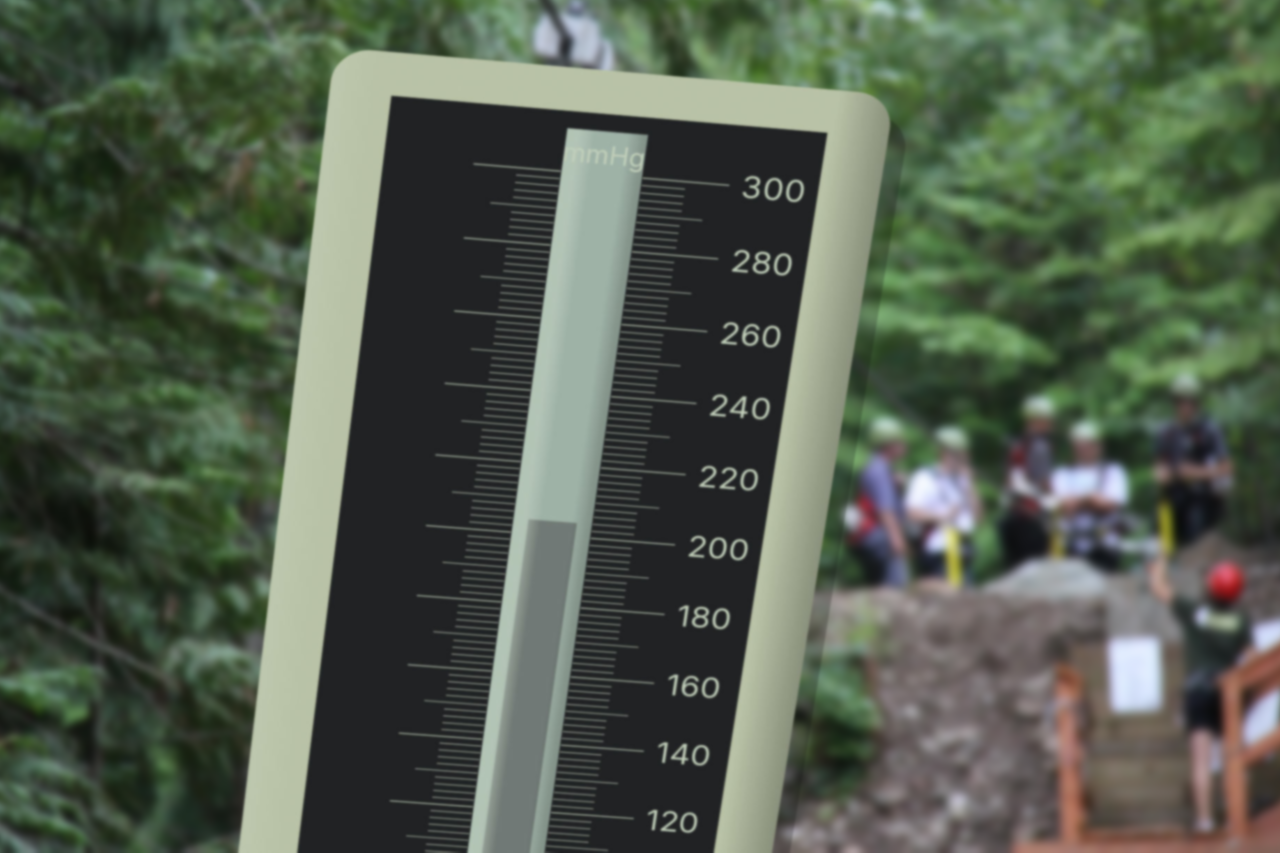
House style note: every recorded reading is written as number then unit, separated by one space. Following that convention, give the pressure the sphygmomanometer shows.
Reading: 204 mmHg
